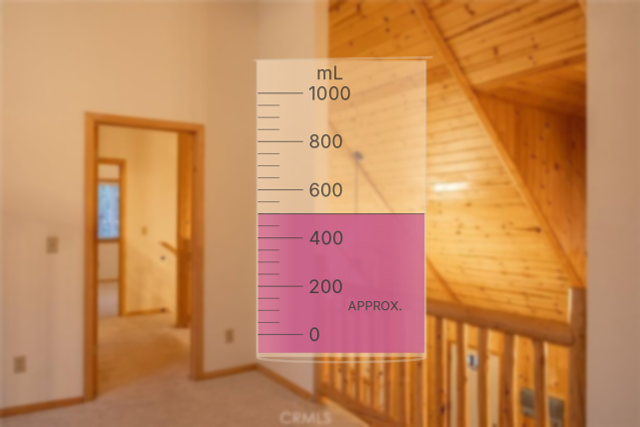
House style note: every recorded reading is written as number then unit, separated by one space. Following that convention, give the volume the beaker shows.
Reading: 500 mL
